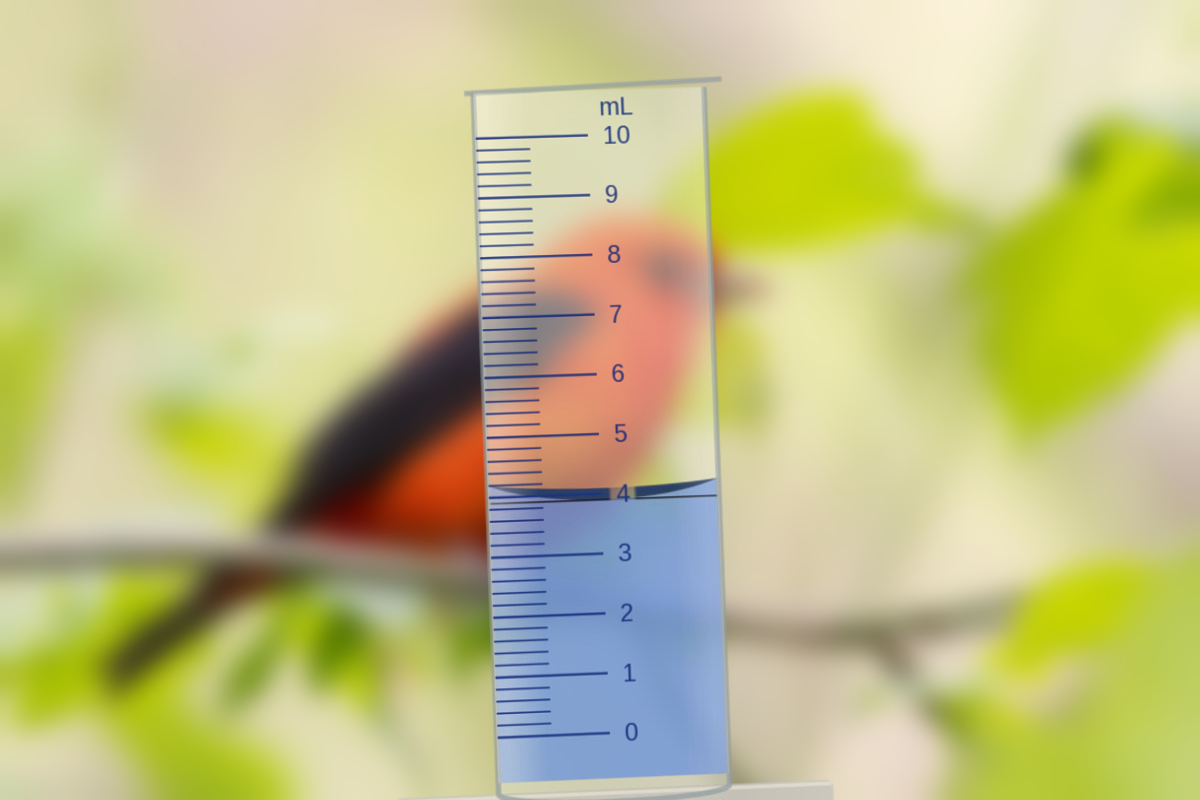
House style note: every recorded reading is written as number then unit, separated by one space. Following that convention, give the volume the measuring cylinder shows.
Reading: 3.9 mL
